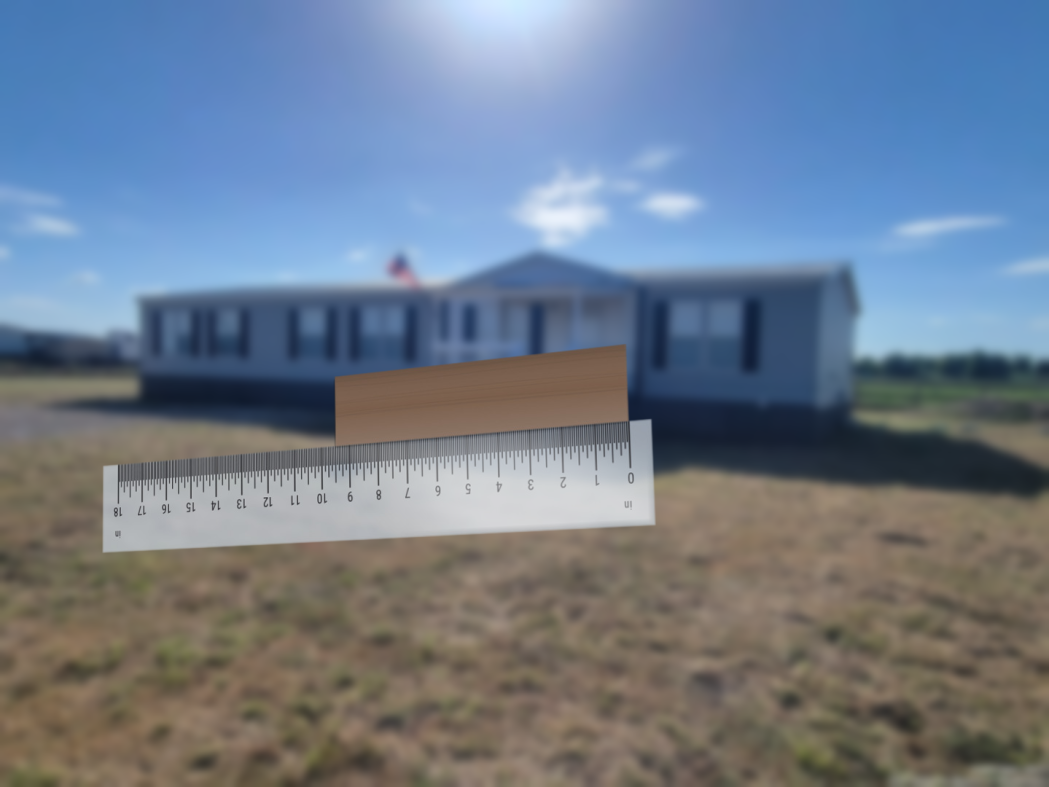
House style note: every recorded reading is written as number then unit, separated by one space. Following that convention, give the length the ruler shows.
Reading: 9.5 in
